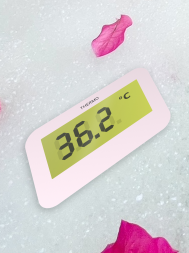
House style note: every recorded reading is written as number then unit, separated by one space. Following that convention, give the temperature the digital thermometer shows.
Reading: 36.2 °C
